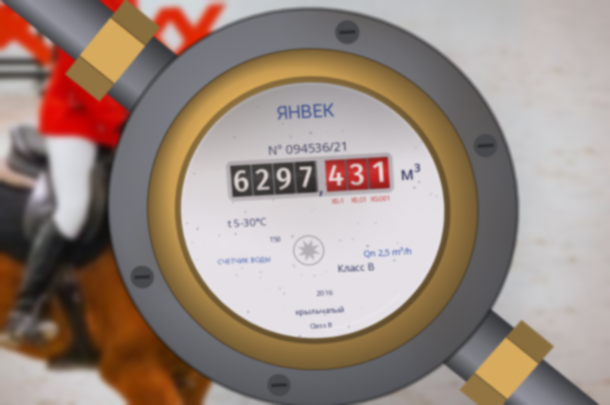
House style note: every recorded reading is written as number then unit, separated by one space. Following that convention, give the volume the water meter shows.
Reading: 6297.431 m³
